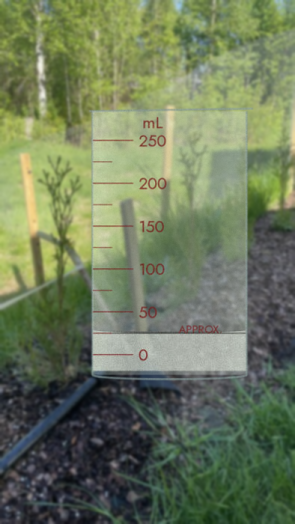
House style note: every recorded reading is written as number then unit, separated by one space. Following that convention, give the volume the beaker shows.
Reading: 25 mL
